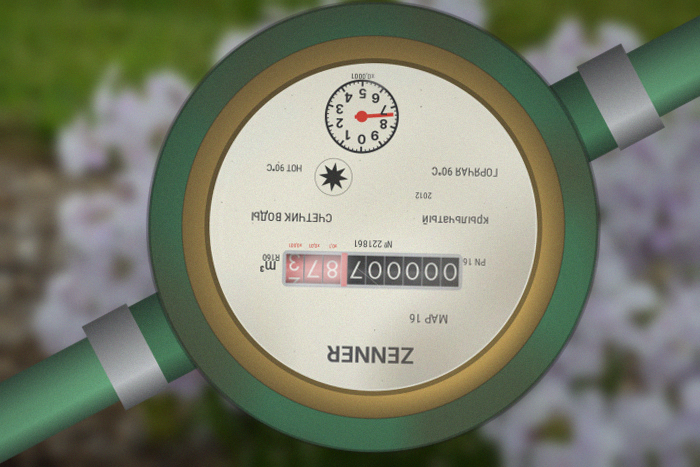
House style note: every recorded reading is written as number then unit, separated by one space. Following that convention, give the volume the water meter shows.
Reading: 7.8727 m³
